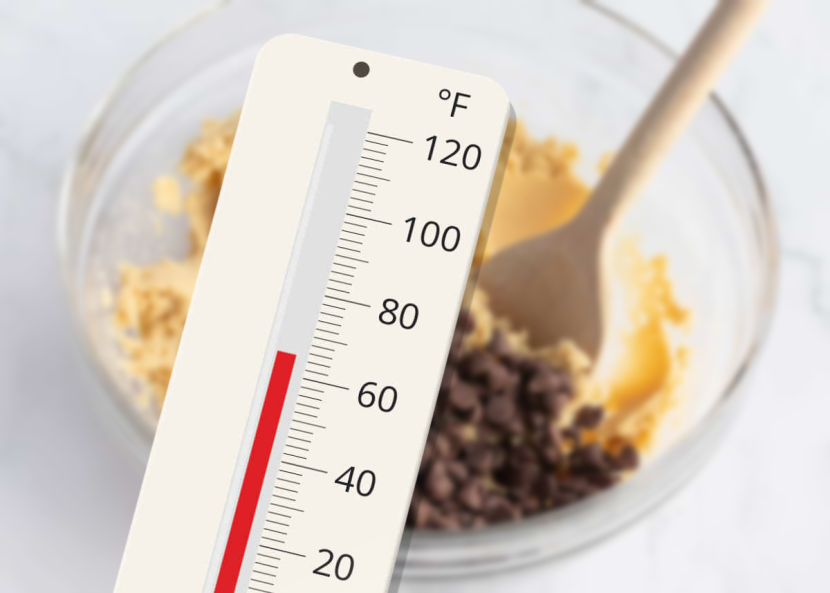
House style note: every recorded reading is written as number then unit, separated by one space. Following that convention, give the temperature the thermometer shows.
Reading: 65 °F
